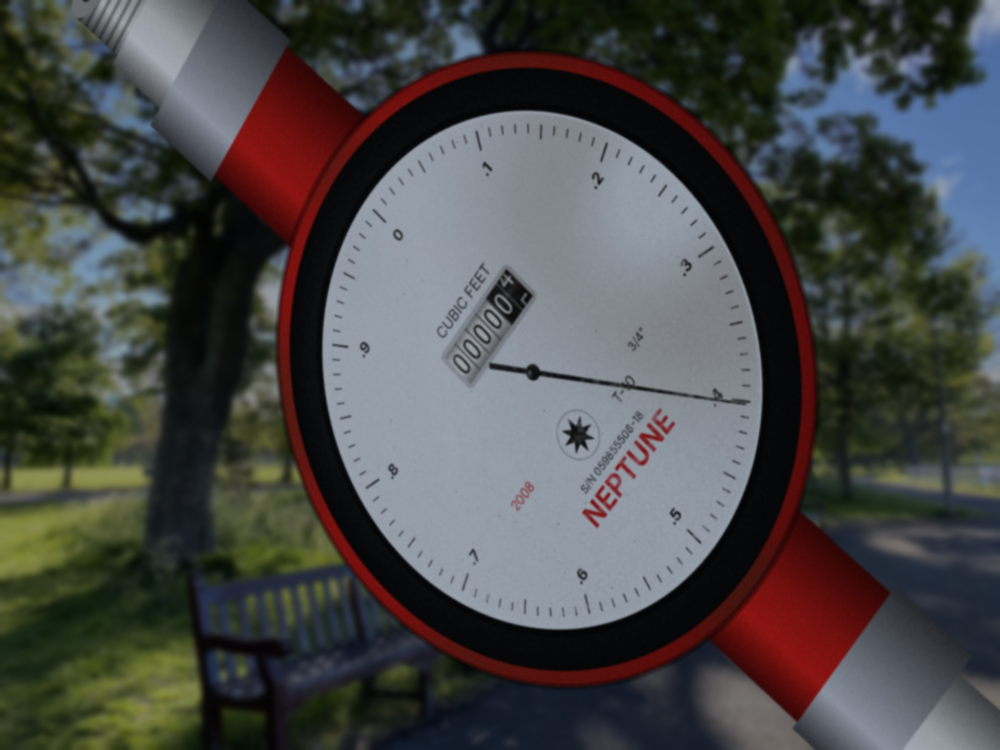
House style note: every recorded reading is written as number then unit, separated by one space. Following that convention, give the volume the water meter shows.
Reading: 4.40 ft³
